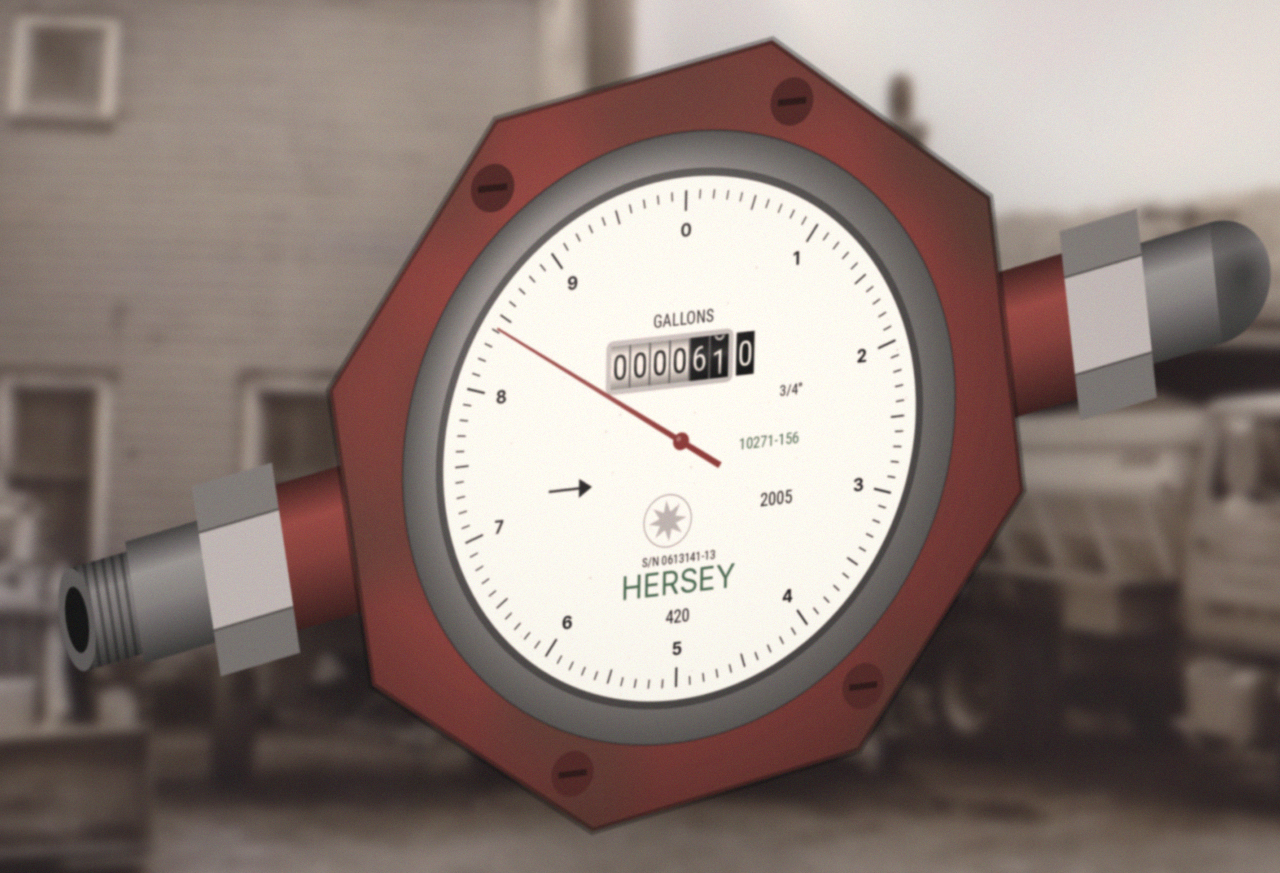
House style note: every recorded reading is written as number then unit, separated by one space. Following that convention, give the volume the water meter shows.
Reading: 608.4 gal
